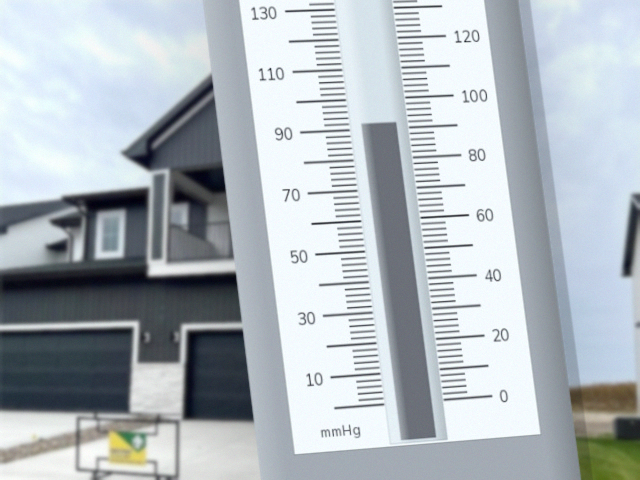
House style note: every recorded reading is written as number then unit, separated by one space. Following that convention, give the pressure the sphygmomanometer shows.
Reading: 92 mmHg
